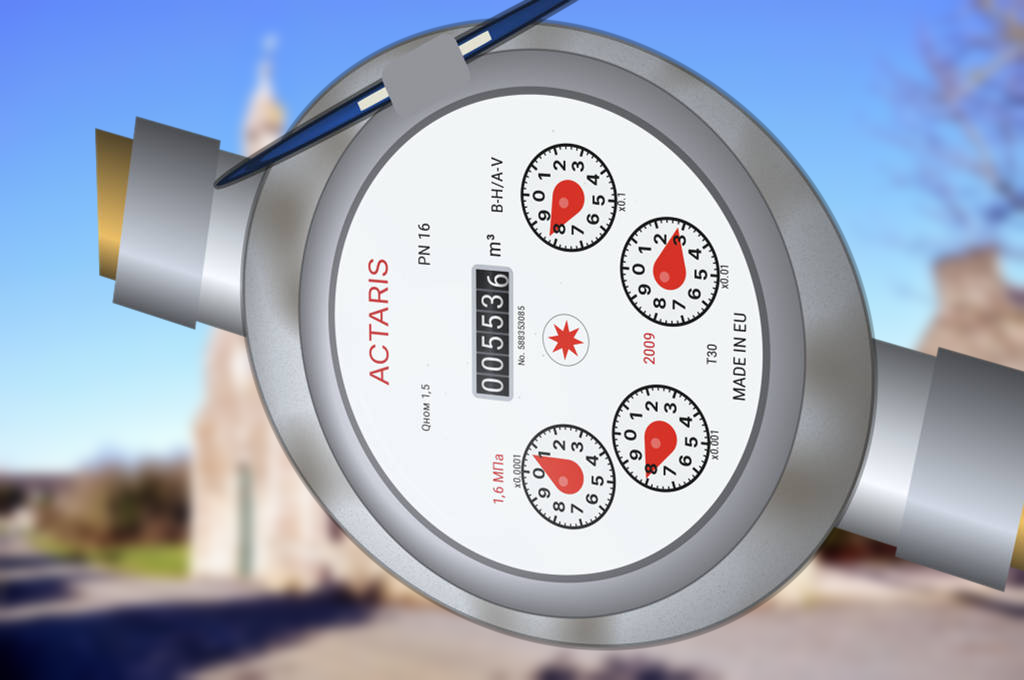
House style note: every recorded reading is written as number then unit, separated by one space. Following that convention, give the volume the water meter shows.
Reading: 5535.8280 m³
